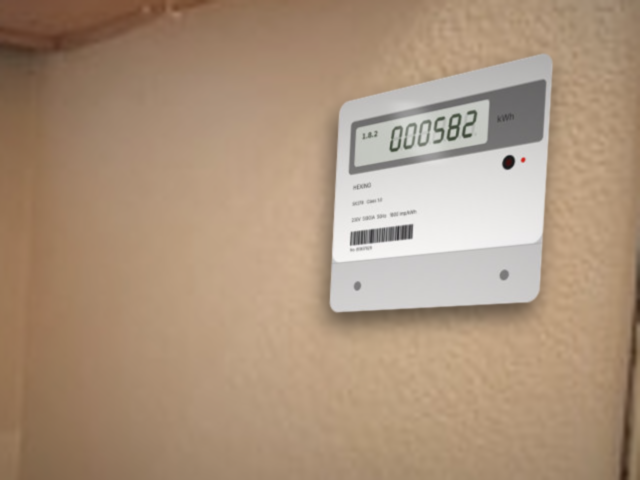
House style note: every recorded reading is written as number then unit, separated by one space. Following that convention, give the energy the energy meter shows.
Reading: 582 kWh
